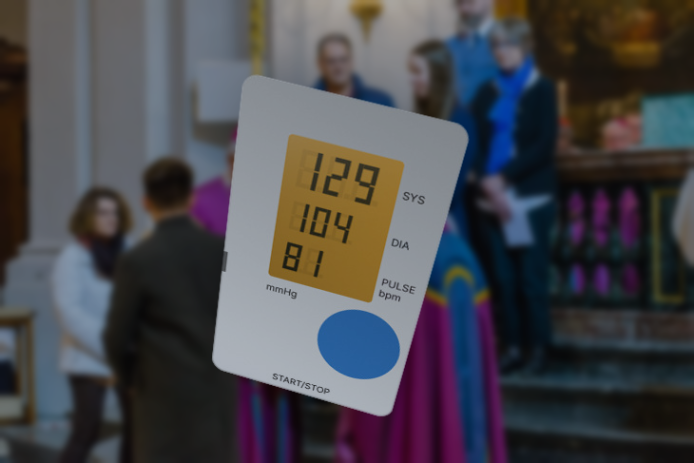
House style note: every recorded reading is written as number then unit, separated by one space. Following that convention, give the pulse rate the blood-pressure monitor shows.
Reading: 81 bpm
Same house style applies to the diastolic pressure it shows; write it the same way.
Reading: 104 mmHg
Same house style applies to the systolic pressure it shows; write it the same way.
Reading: 129 mmHg
